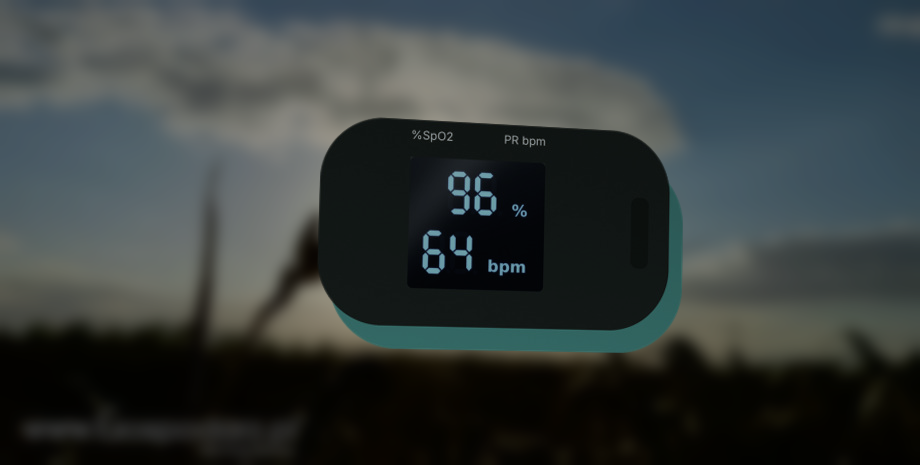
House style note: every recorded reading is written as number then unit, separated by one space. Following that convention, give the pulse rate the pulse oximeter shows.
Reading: 64 bpm
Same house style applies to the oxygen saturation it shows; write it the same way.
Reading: 96 %
